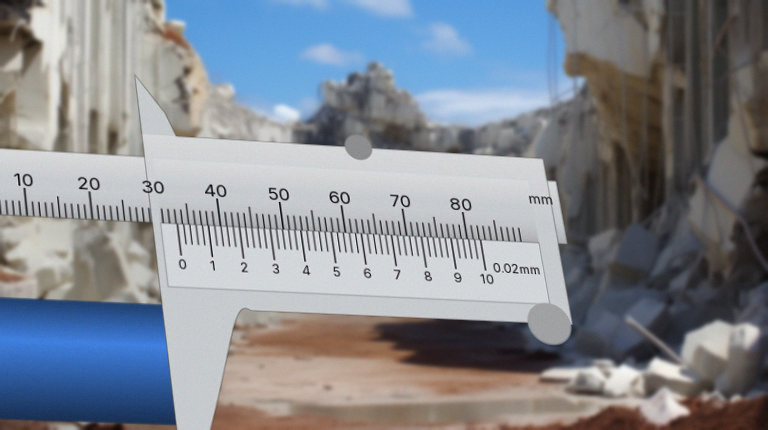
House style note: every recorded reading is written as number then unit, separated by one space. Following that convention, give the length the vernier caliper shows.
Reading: 33.2 mm
